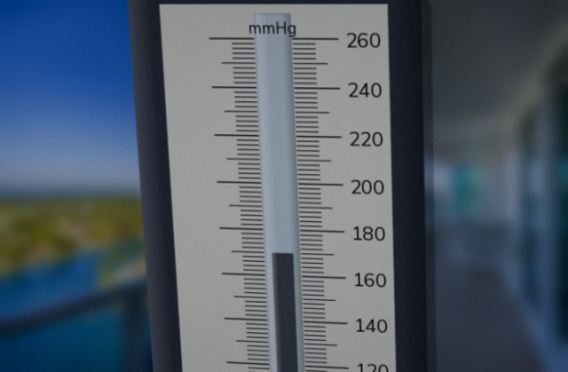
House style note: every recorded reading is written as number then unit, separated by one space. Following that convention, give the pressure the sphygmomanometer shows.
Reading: 170 mmHg
